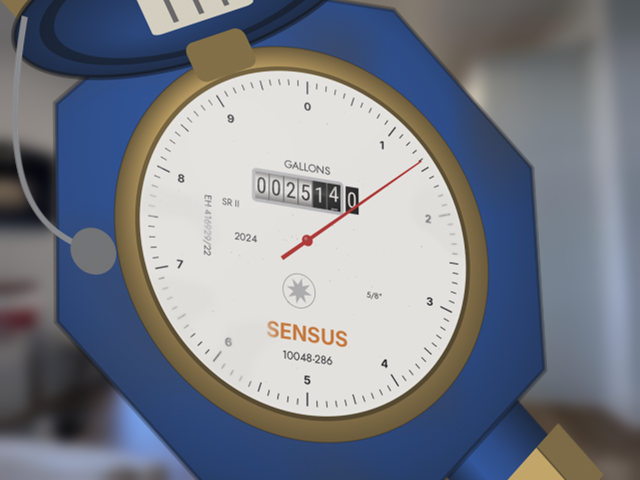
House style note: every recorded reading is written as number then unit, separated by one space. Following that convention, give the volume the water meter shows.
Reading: 25141.4 gal
